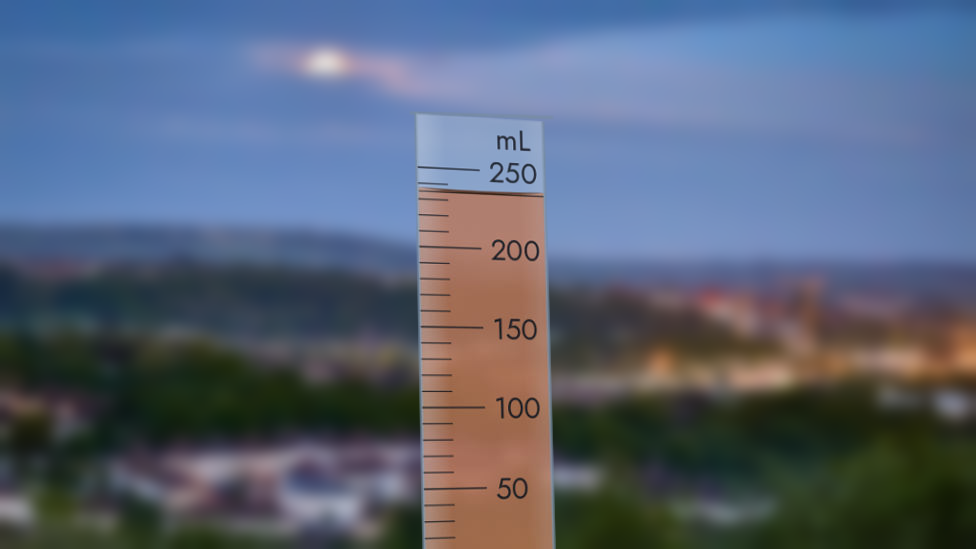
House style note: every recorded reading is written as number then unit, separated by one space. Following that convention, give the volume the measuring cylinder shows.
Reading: 235 mL
